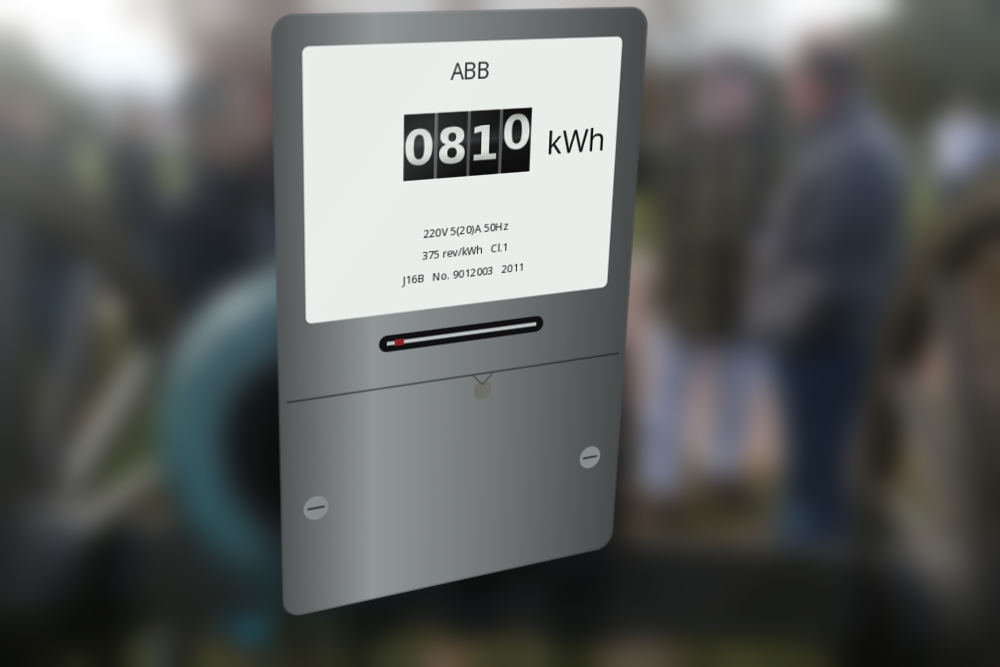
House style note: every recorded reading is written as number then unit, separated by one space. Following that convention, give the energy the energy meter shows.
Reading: 810 kWh
